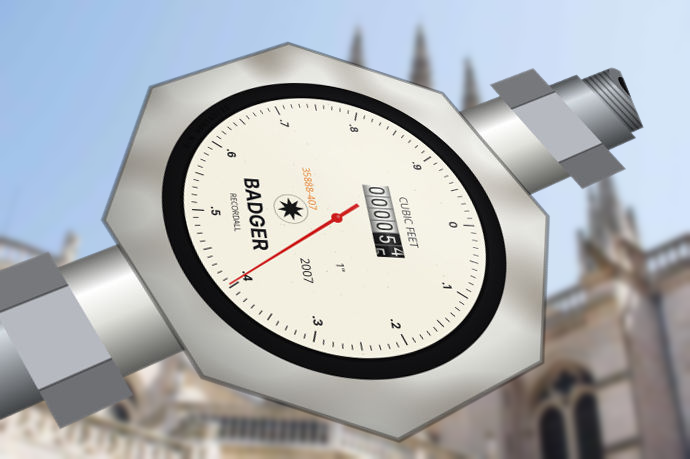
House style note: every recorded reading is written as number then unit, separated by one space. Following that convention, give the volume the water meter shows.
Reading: 54.40 ft³
